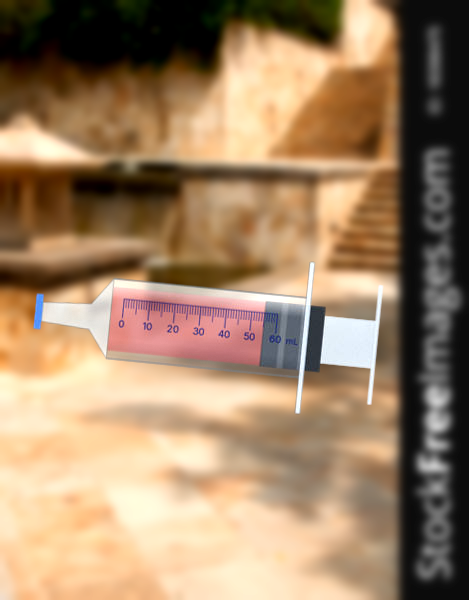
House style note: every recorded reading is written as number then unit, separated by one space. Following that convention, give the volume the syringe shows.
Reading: 55 mL
